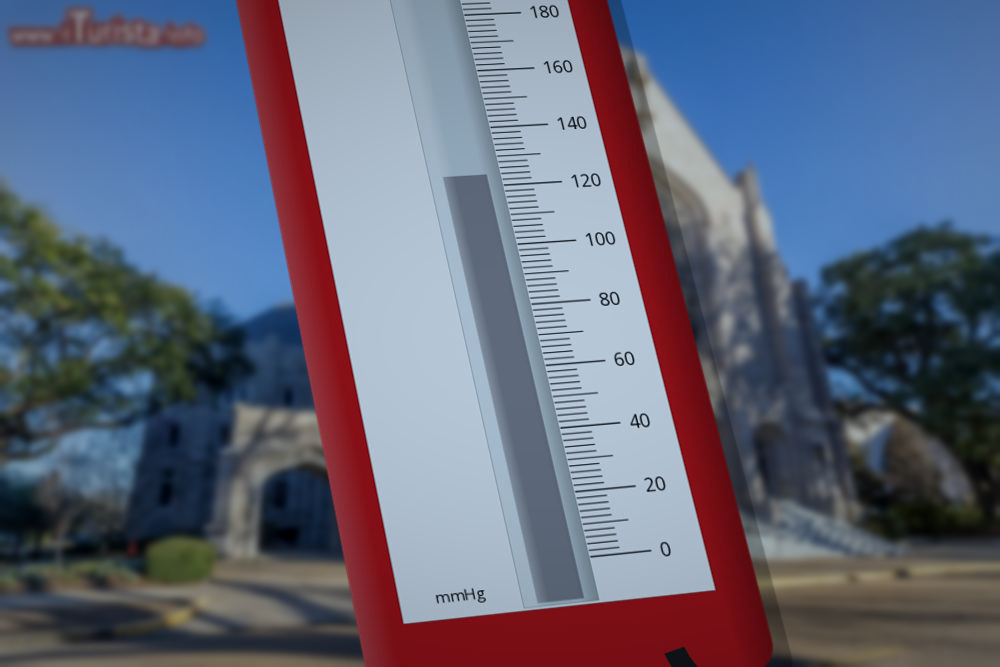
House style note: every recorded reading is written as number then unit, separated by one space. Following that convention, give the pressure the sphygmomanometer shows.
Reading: 124 mmHg
